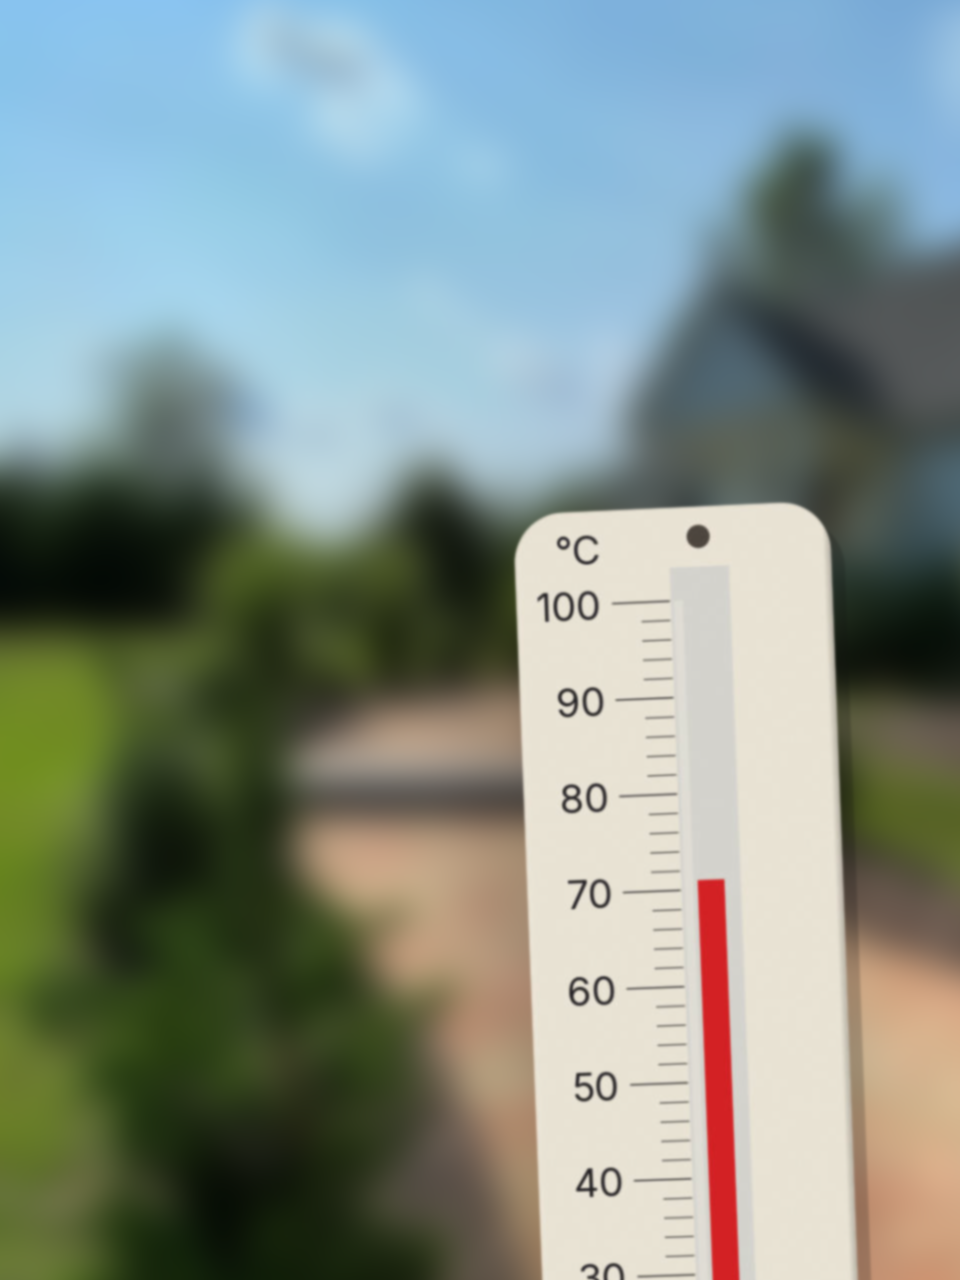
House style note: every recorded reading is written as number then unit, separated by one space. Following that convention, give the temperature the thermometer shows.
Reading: 71 °C
